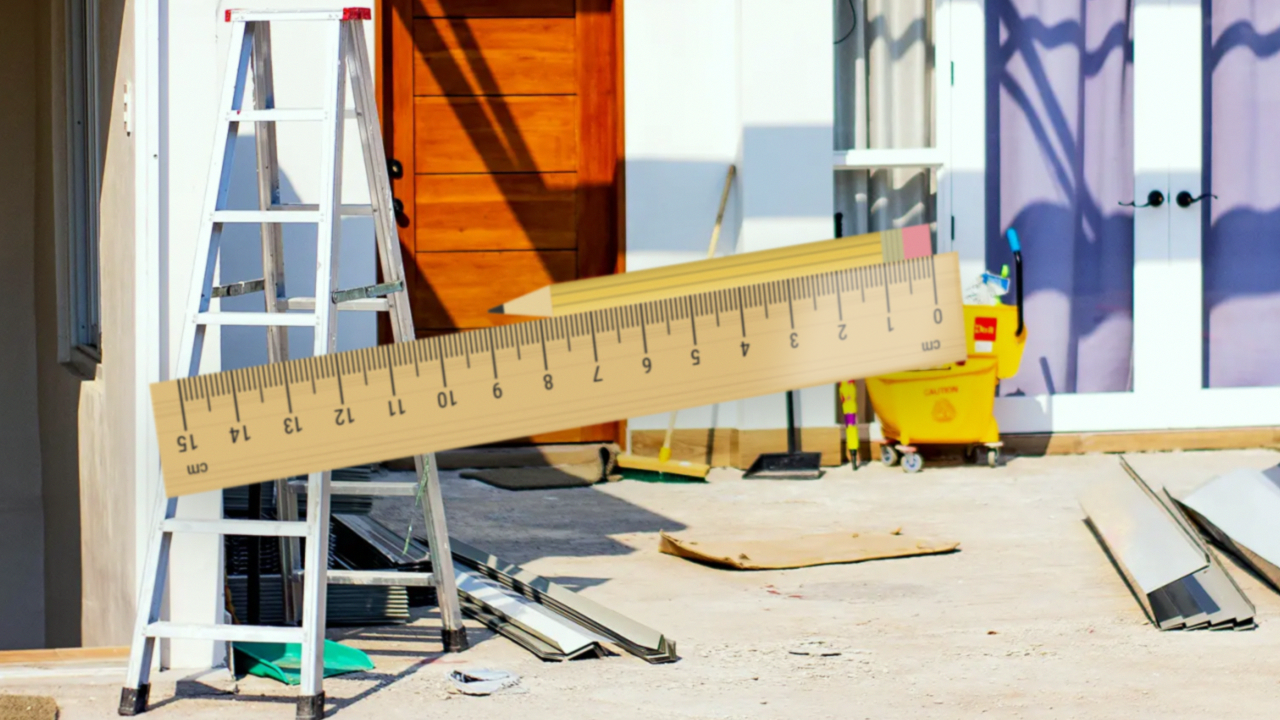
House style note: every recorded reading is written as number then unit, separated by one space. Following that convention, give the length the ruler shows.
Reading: 9 cm
